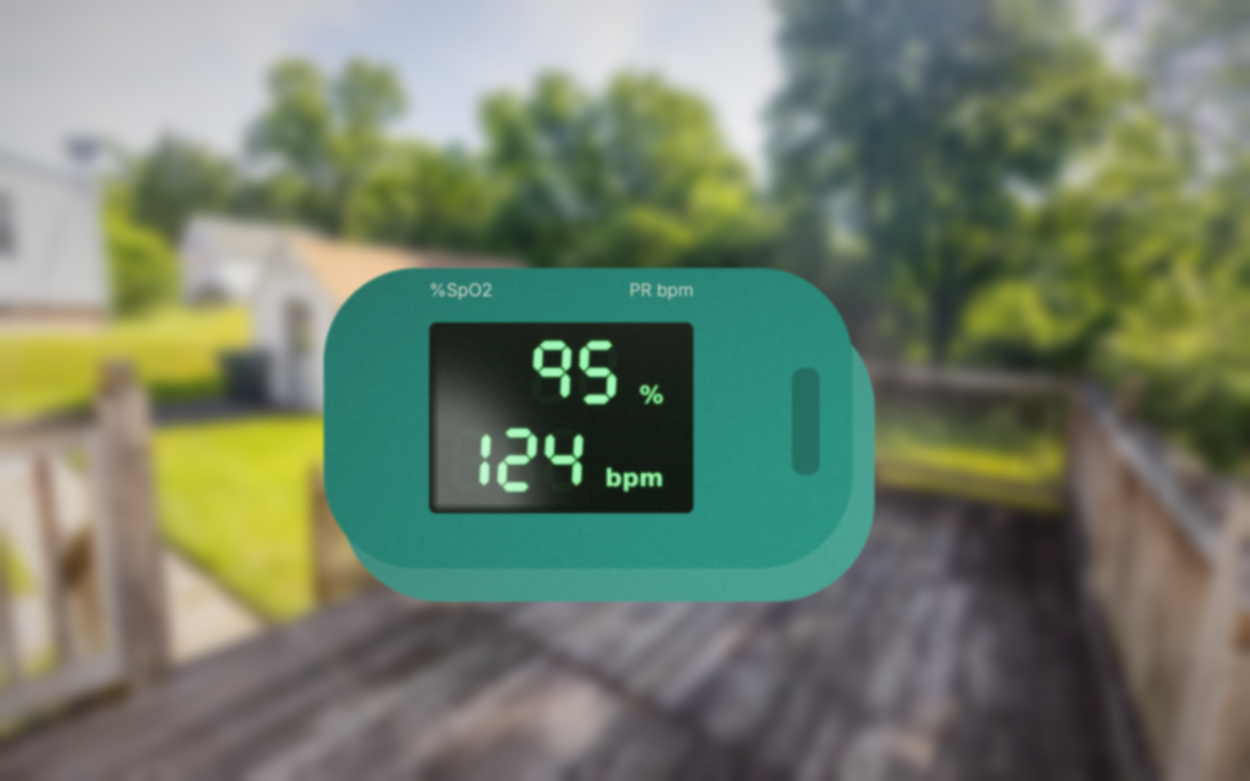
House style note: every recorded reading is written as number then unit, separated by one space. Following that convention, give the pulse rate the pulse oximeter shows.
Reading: 124 bpm
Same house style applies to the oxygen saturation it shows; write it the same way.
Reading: 95 %
